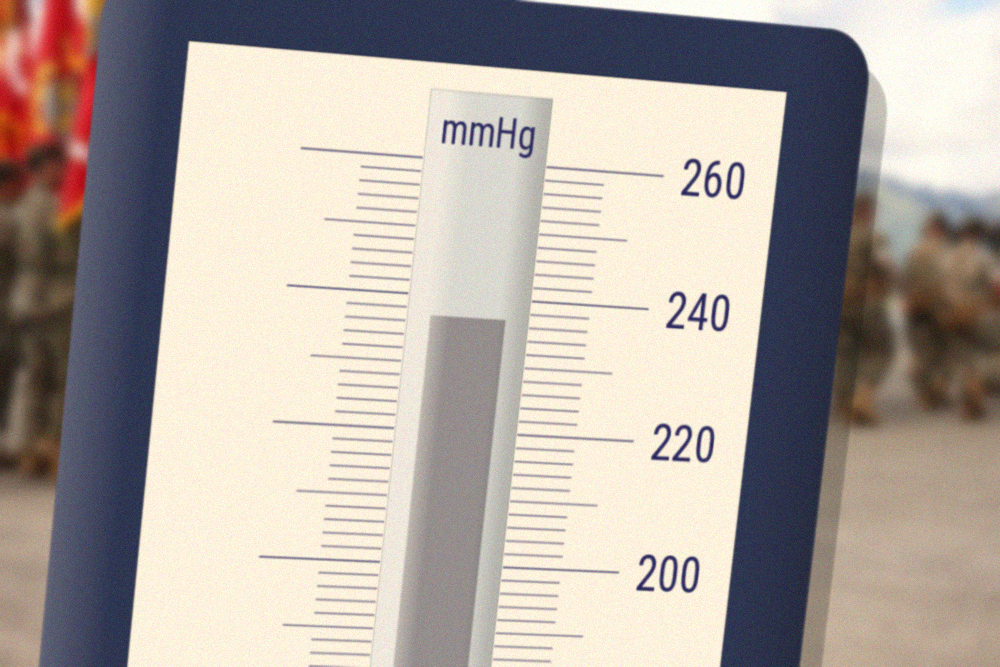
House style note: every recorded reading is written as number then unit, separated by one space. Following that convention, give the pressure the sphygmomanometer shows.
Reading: 237 mmHg
